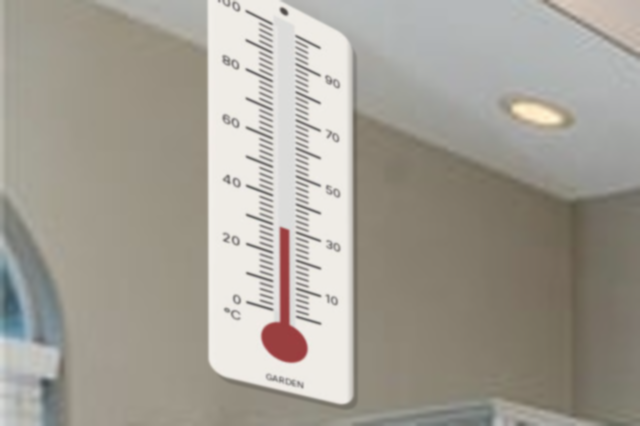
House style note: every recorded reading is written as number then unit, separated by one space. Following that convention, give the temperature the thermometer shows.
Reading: 30 °C
